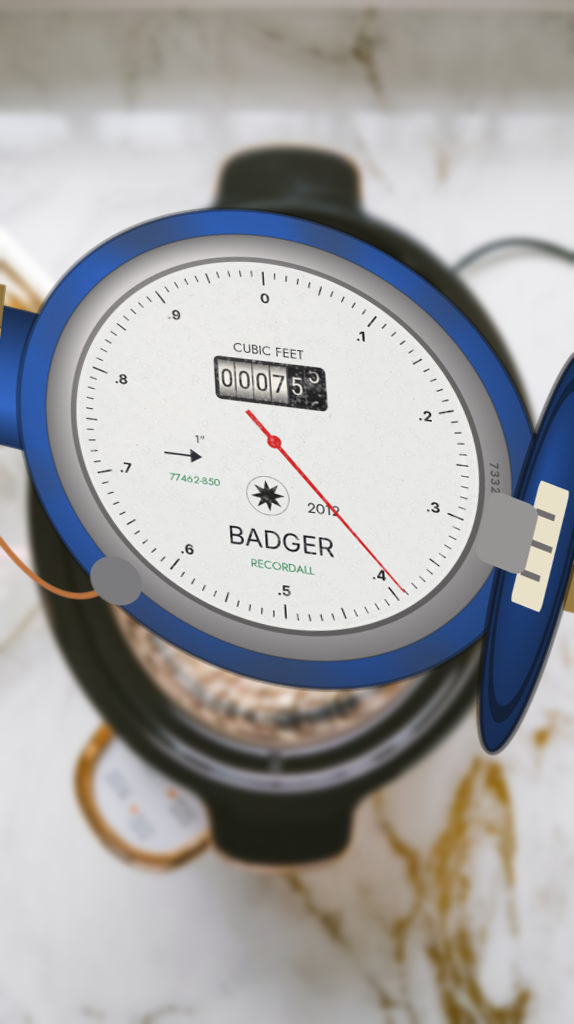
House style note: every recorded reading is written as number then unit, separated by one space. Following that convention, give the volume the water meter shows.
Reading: 755.39 ft³
